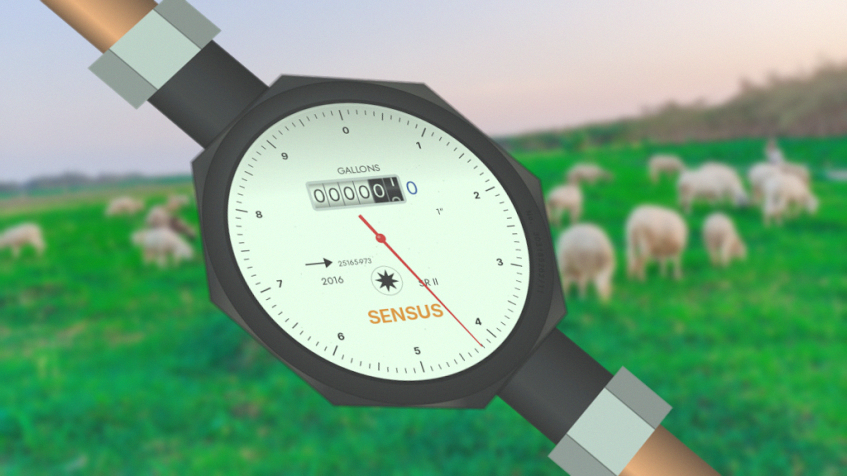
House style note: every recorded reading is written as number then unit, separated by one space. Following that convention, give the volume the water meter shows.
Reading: 14.2 gal
